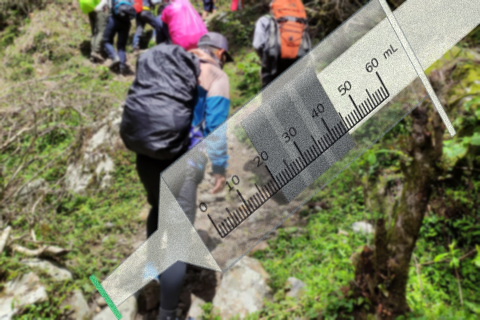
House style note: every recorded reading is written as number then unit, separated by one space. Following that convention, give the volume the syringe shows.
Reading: 20 mL
